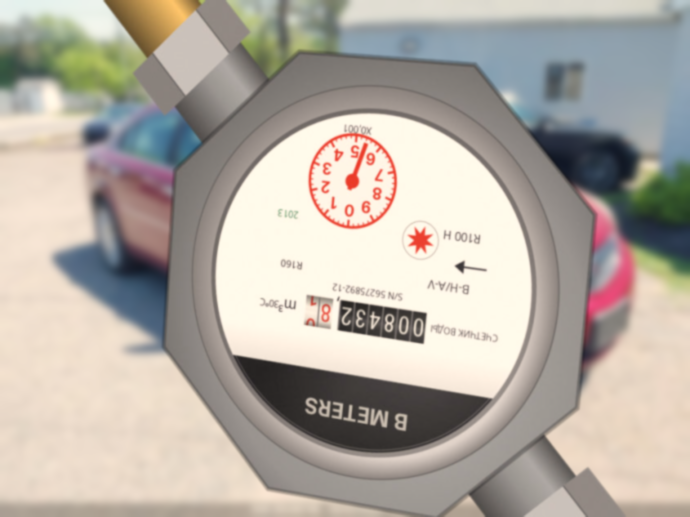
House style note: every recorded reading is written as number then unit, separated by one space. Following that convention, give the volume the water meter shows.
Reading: 8432.805 m³
